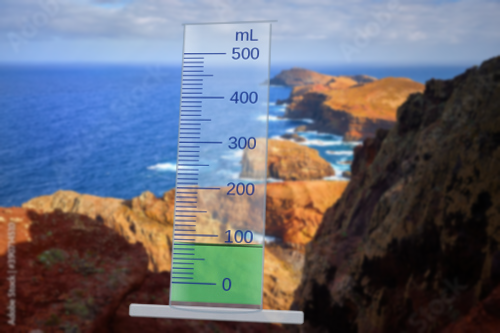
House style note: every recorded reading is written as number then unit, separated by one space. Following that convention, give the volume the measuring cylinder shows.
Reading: 80 mL
